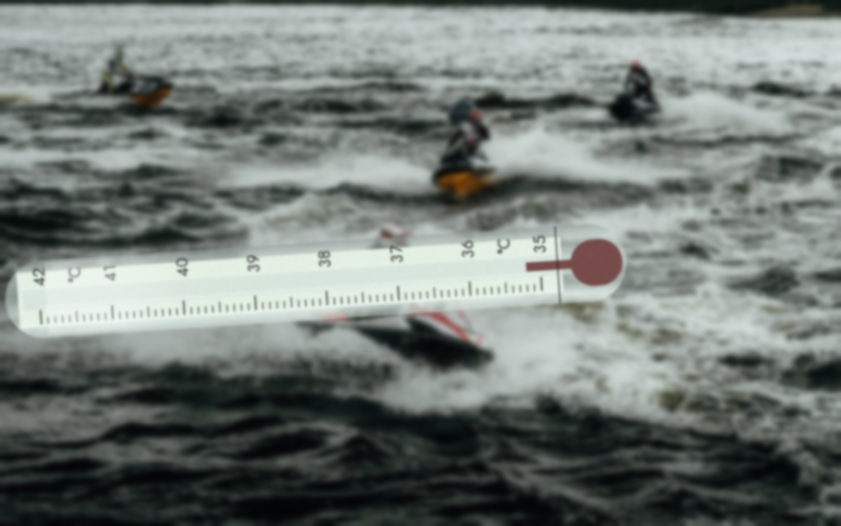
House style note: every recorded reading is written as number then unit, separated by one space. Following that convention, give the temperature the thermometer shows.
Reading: 35.2 °C
